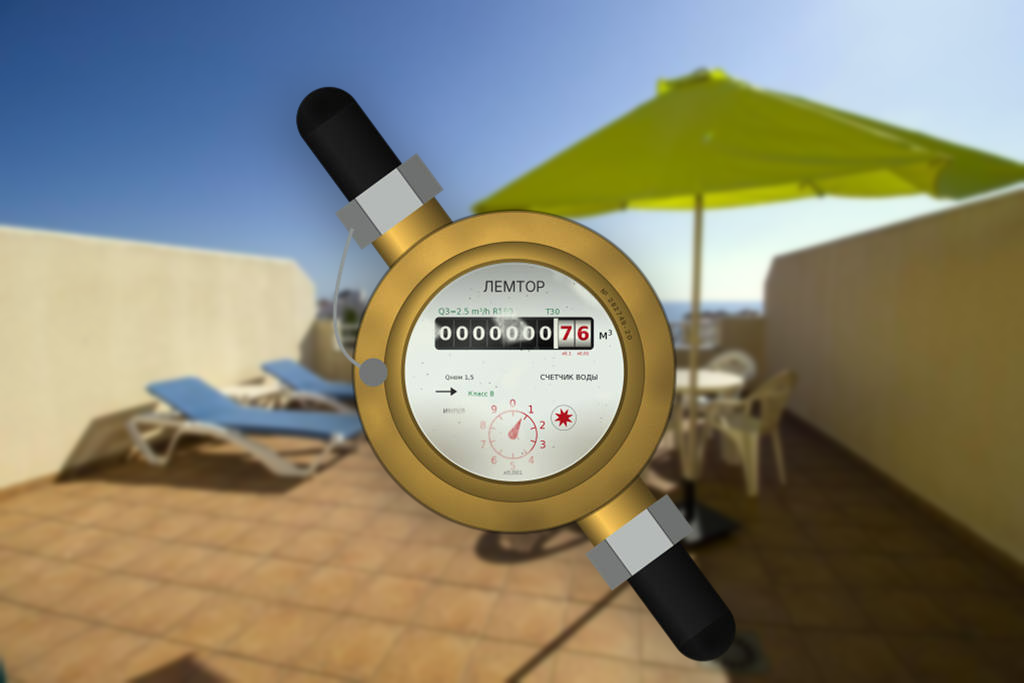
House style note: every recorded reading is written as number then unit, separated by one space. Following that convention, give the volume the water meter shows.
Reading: 0.760 m³
